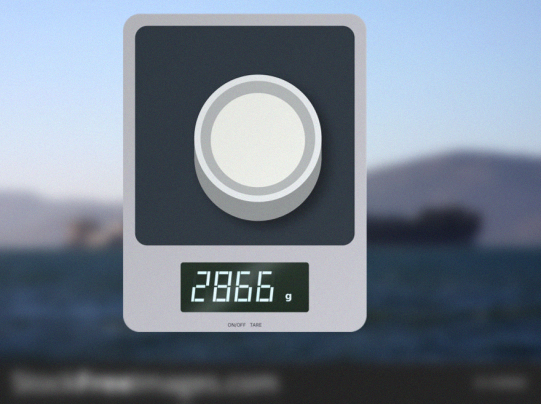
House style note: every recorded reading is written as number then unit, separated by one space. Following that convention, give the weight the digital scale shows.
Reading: 2866 g
